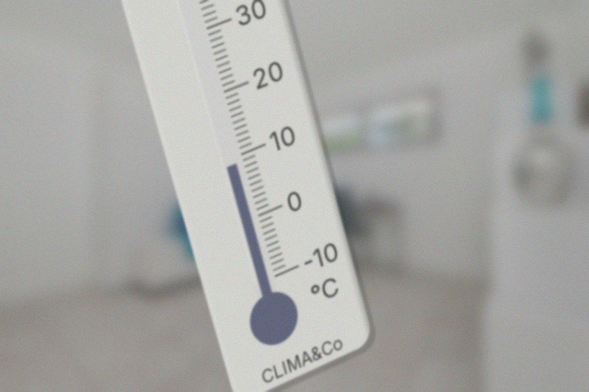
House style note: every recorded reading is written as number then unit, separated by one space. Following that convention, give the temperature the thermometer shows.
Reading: 9 °C
